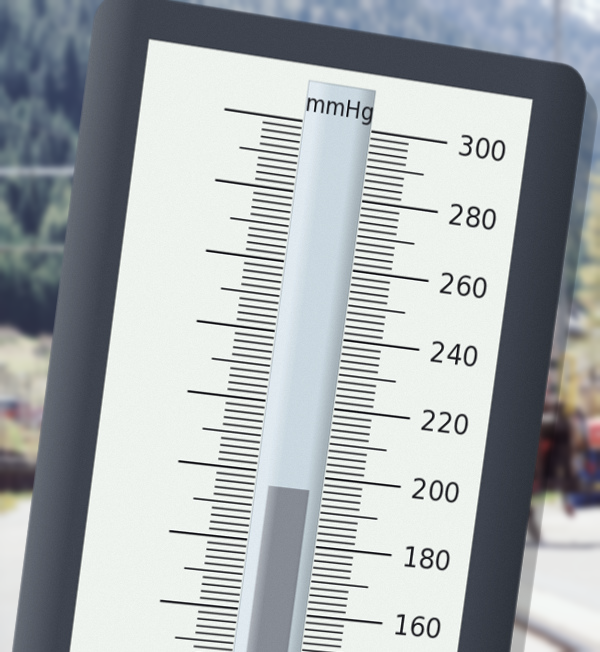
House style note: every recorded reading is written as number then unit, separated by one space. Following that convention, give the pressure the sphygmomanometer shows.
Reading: 196 mmHg
